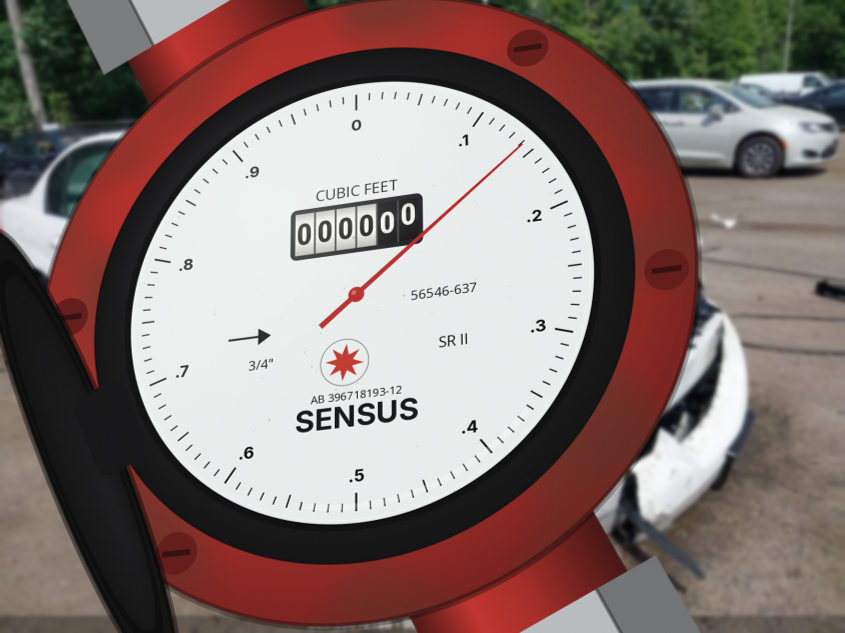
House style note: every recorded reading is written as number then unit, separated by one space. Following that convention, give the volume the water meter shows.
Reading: 0.14 ft³
